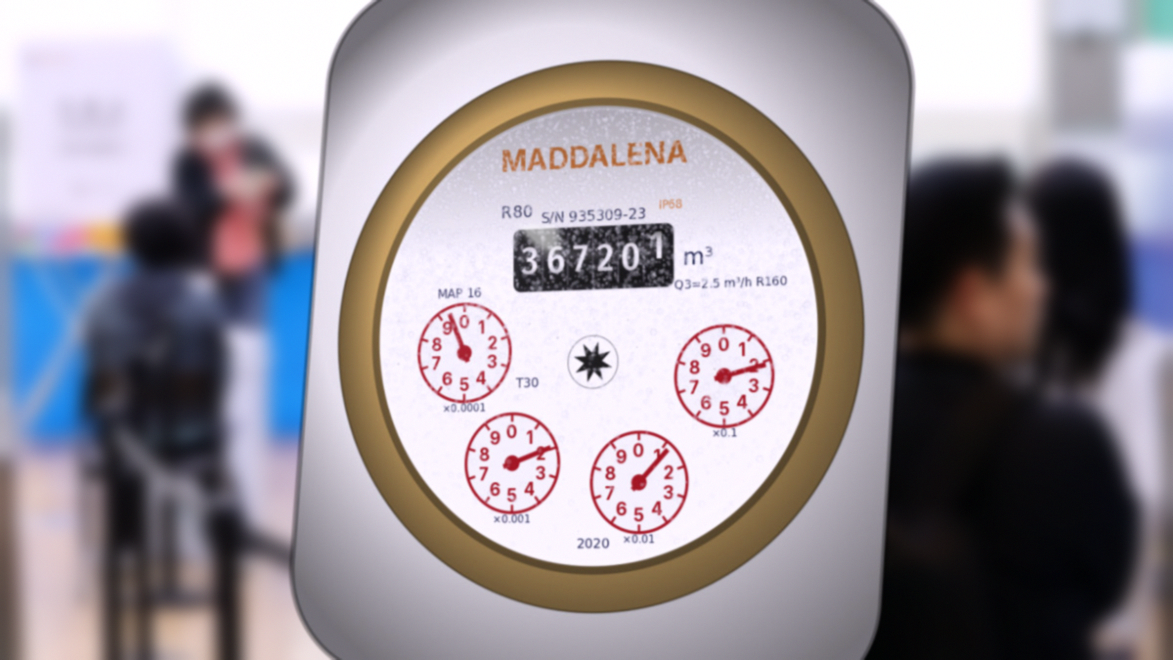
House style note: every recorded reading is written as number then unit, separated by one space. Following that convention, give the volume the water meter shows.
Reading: 367201.2119 m³
